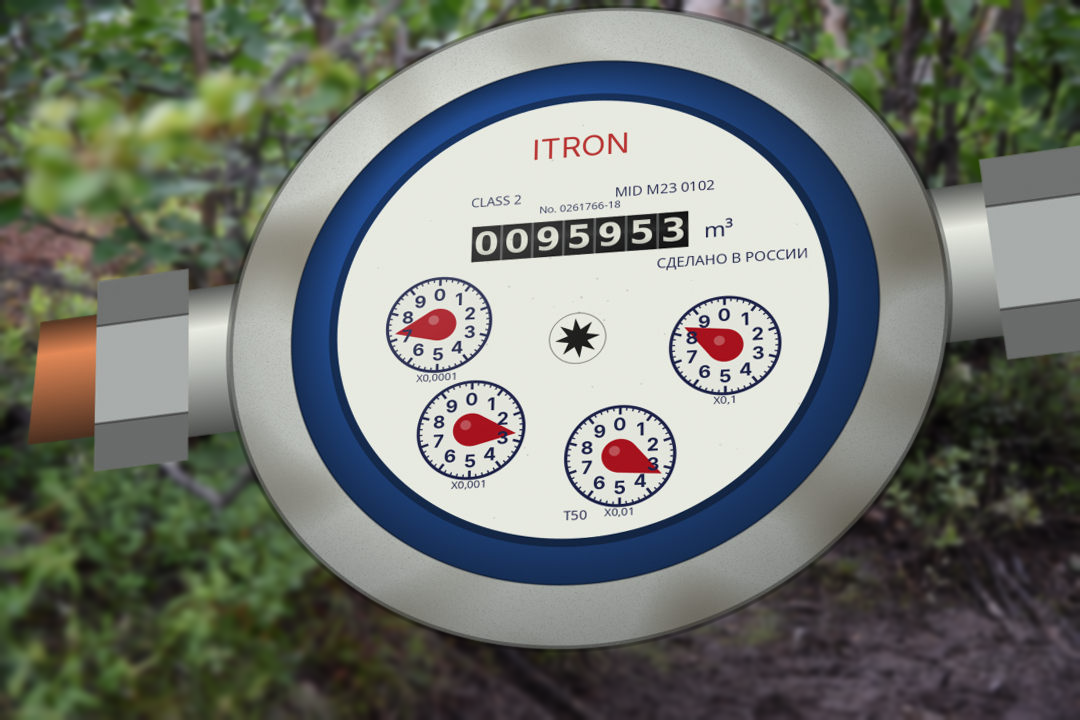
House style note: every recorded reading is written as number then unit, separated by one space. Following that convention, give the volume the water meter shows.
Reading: 95953.8327 m³
